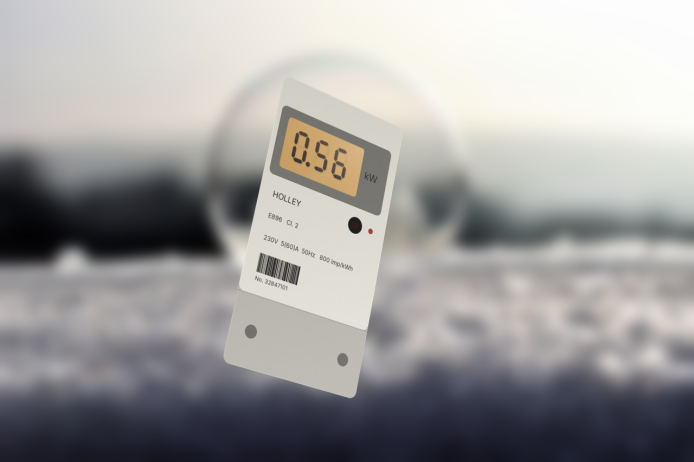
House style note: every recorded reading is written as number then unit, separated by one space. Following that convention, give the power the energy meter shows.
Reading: 0.56 kW
